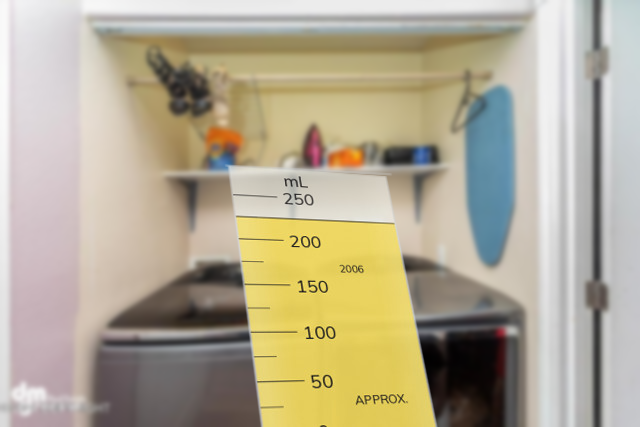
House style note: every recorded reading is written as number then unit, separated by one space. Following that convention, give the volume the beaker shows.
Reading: 225 mL
